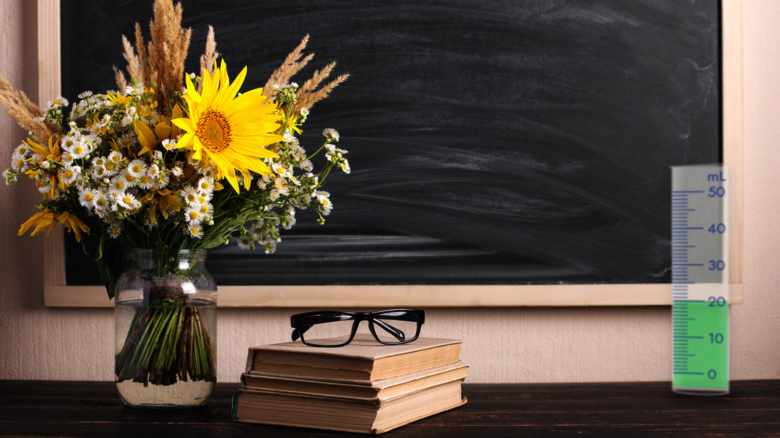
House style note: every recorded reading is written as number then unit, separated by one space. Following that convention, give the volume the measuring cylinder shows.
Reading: 20 mL
